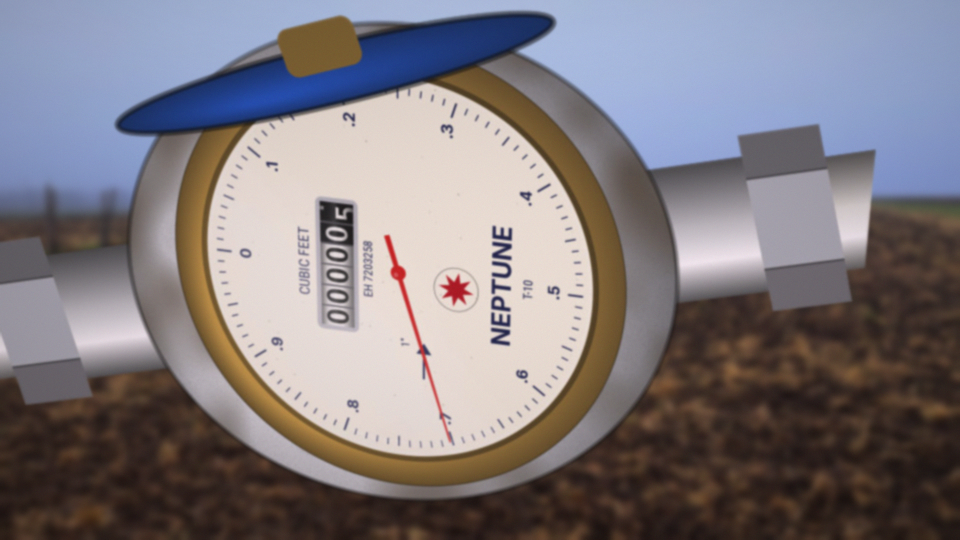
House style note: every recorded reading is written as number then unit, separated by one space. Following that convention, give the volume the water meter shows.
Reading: 4.70 ft³
